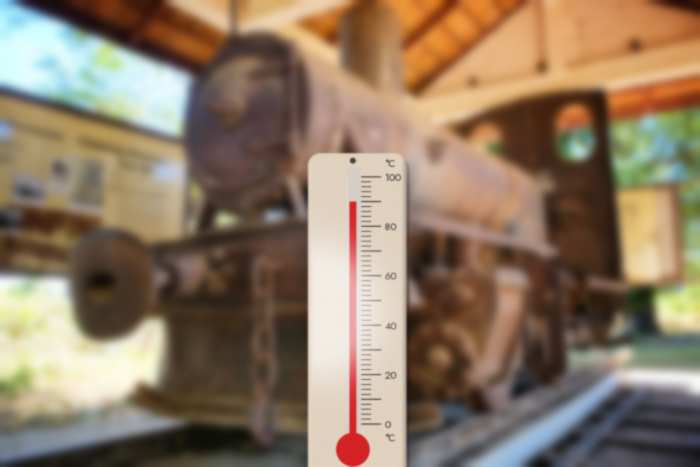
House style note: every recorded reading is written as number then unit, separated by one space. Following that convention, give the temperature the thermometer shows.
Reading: 90 °C
